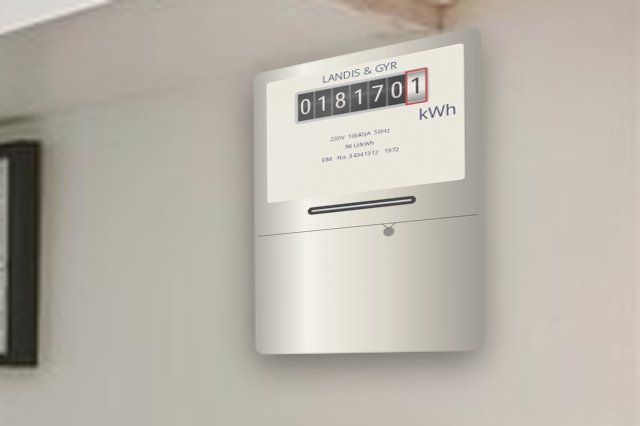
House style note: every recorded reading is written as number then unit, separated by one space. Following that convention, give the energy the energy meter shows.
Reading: 18170.1 kWh
